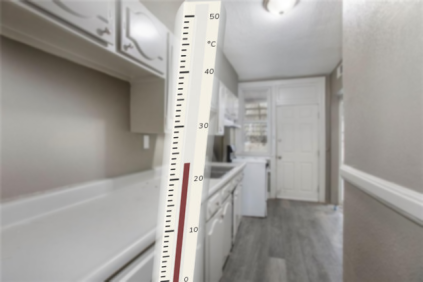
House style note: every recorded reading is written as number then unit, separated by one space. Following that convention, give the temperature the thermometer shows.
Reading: 23 °C
